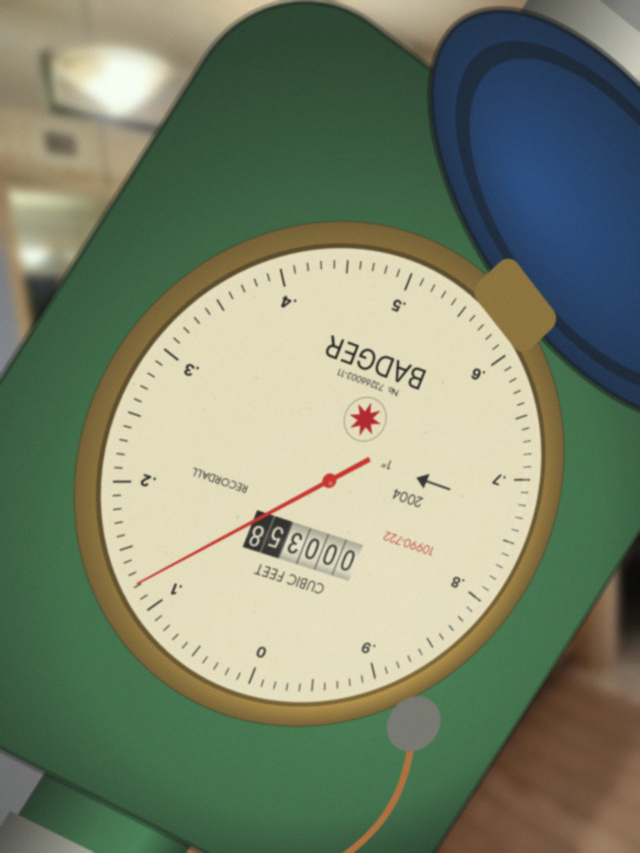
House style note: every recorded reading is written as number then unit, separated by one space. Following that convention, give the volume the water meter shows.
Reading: 358.12 ft³
